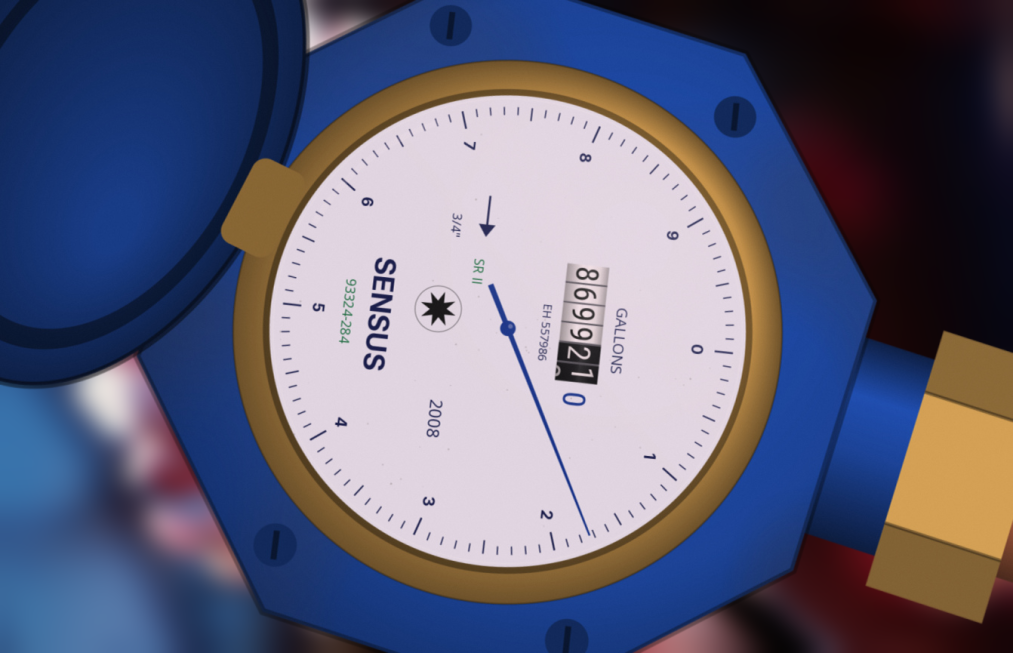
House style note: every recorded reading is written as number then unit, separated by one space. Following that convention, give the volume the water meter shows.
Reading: 8699211.7 gal
